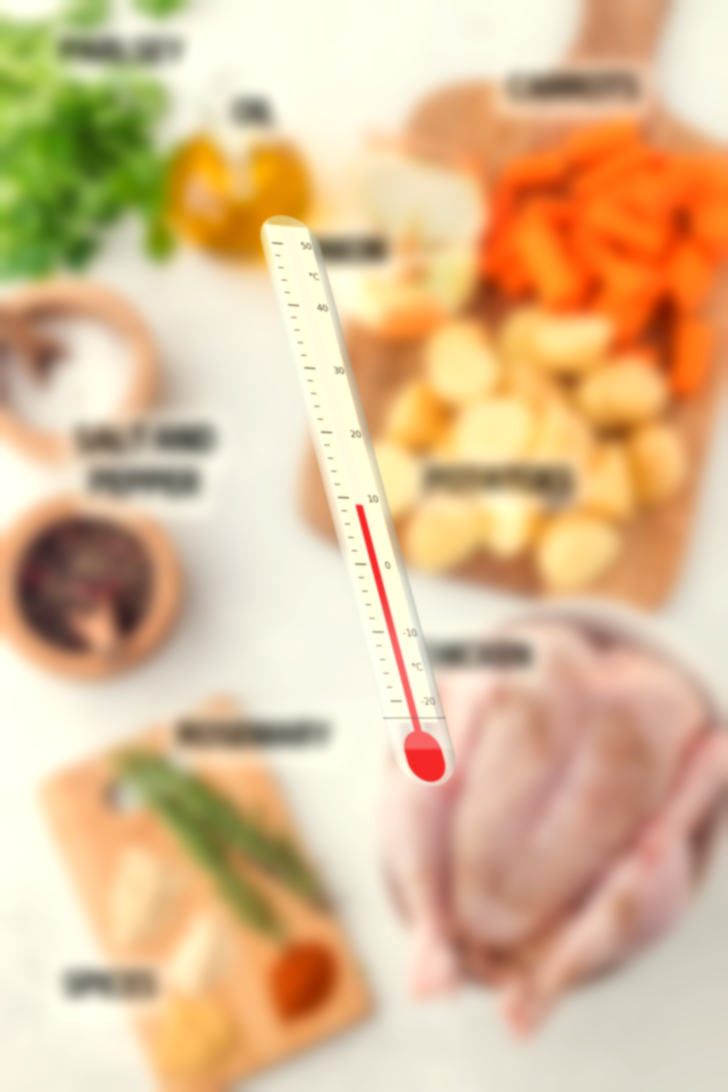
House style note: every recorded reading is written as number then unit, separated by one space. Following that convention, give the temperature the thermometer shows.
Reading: 9 °C
